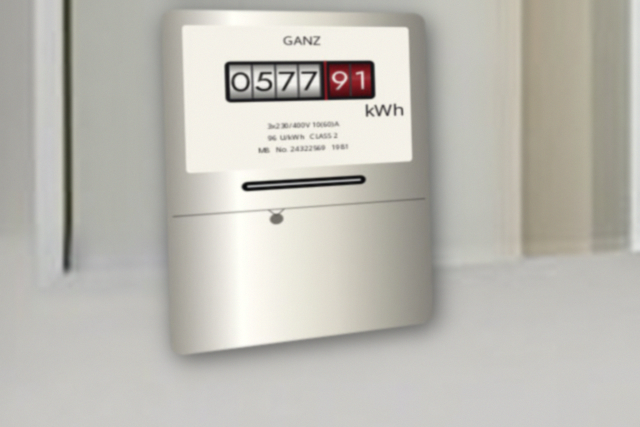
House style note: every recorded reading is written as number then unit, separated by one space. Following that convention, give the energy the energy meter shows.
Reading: 577.91 kWh
